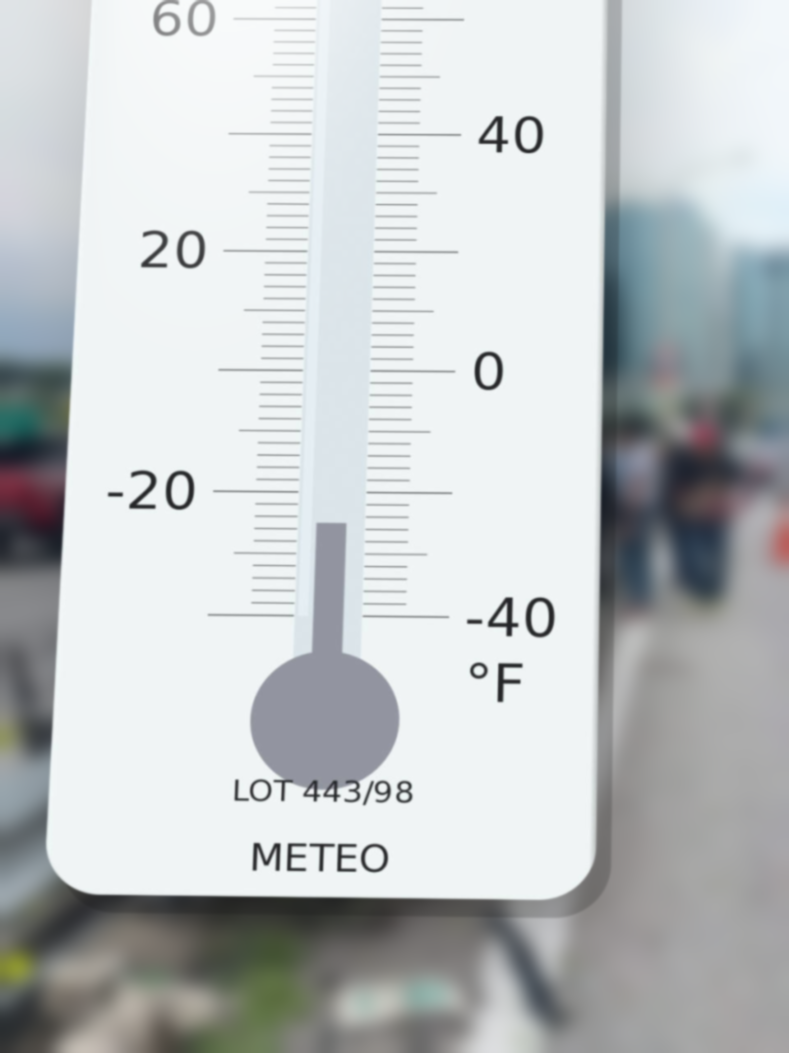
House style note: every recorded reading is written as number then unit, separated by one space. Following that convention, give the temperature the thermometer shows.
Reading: -25 °F
